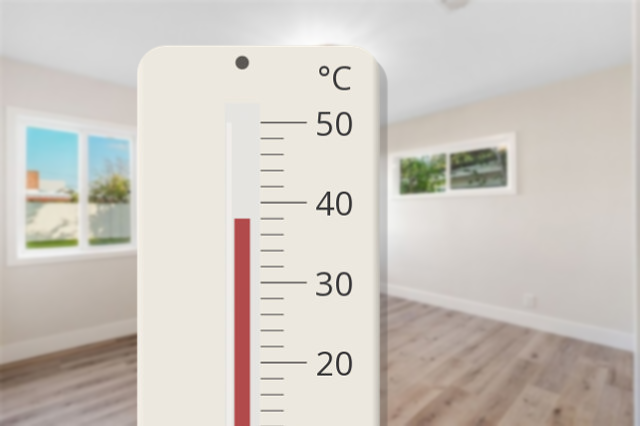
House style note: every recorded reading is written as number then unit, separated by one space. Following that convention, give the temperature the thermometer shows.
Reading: 38 °C
